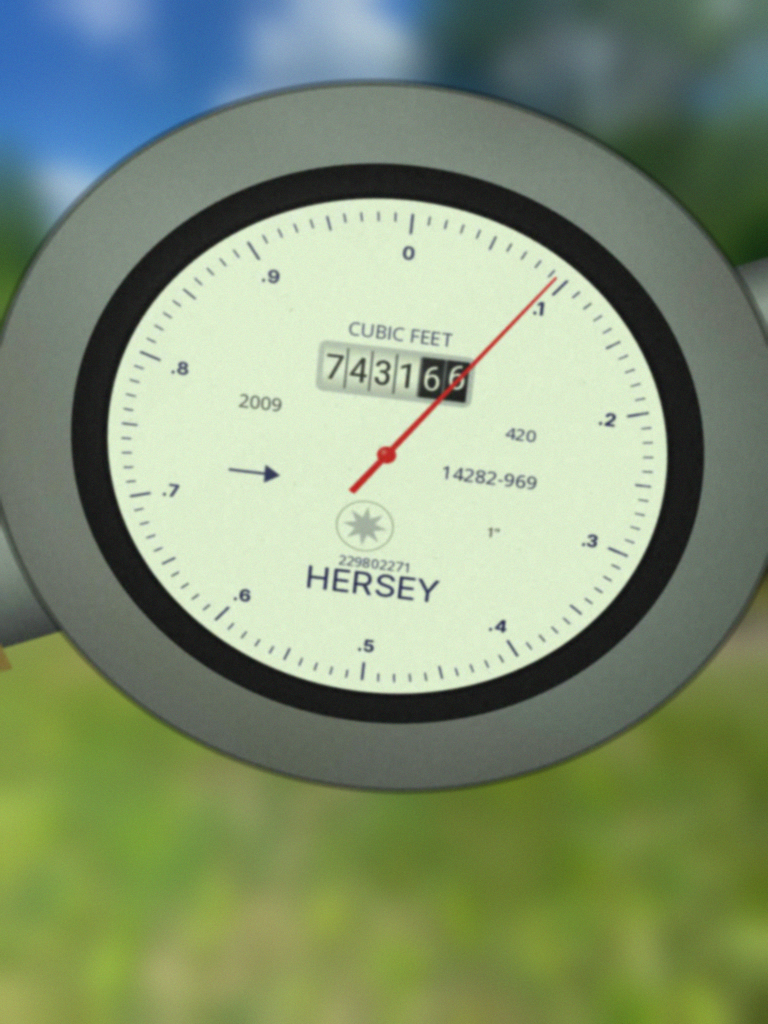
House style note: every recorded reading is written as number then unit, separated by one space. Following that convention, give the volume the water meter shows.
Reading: 743166.09 ft³
